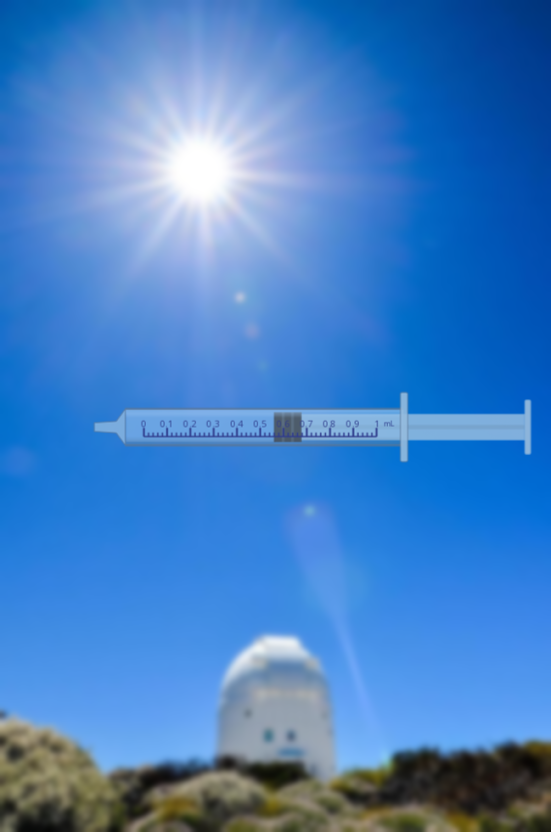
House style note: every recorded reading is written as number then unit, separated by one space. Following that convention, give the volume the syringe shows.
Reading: 0.56 mL
